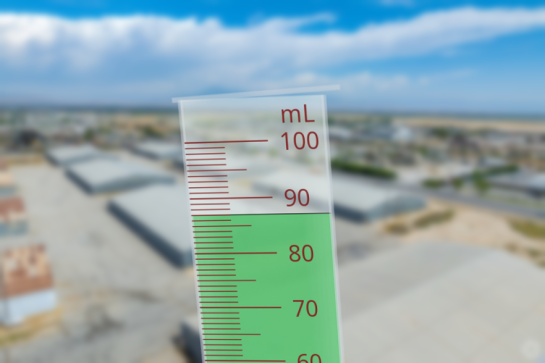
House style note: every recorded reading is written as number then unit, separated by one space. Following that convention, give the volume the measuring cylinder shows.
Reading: 87 mL
